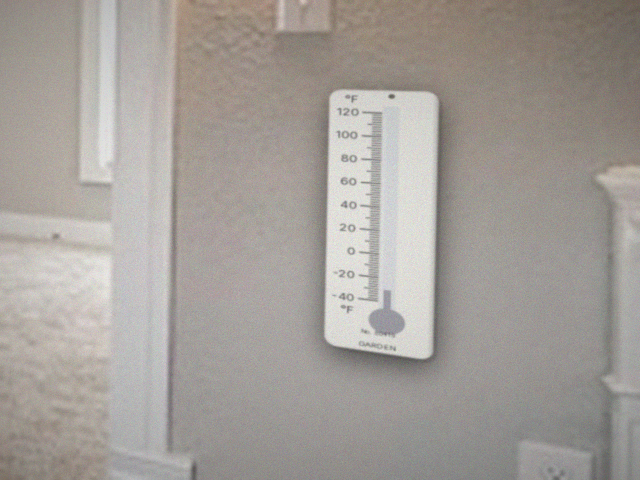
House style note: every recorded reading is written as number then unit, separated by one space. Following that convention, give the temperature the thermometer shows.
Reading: -30 °F
